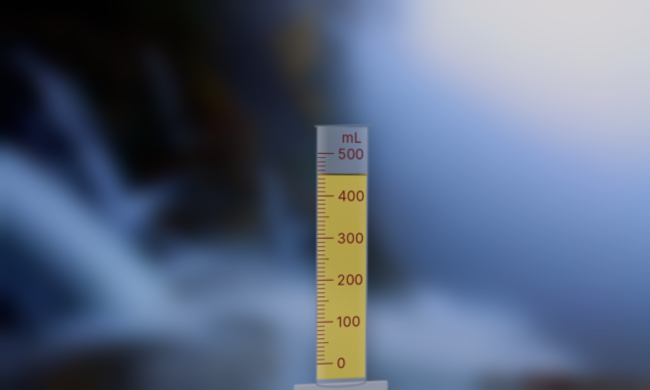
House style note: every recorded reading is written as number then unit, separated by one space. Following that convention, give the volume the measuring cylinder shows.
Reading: 450 mL
